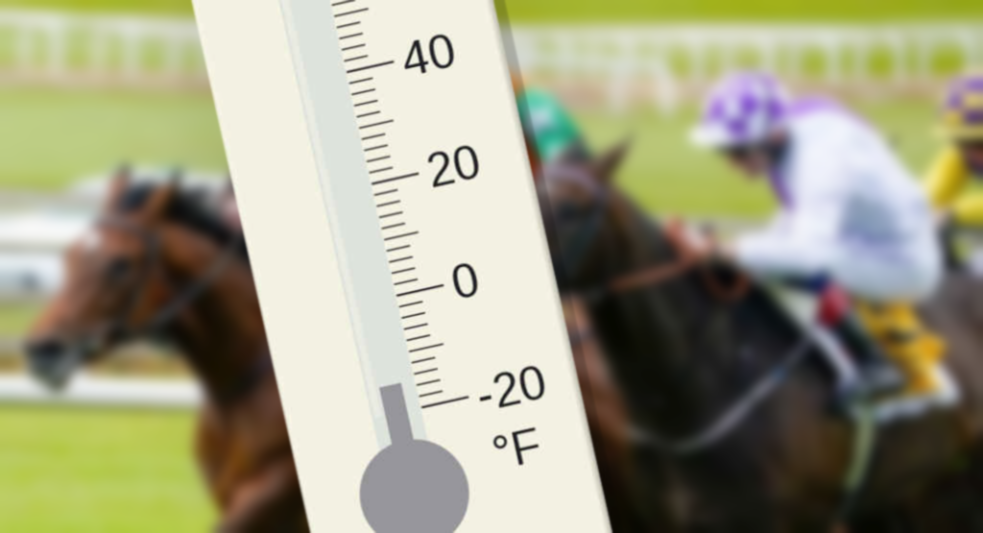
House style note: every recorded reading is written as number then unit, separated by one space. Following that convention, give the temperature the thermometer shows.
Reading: -15 °F
